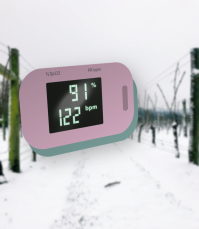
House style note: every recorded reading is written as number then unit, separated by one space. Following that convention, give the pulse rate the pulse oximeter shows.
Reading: 122 bpm
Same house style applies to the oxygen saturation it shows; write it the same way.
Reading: 91 %
